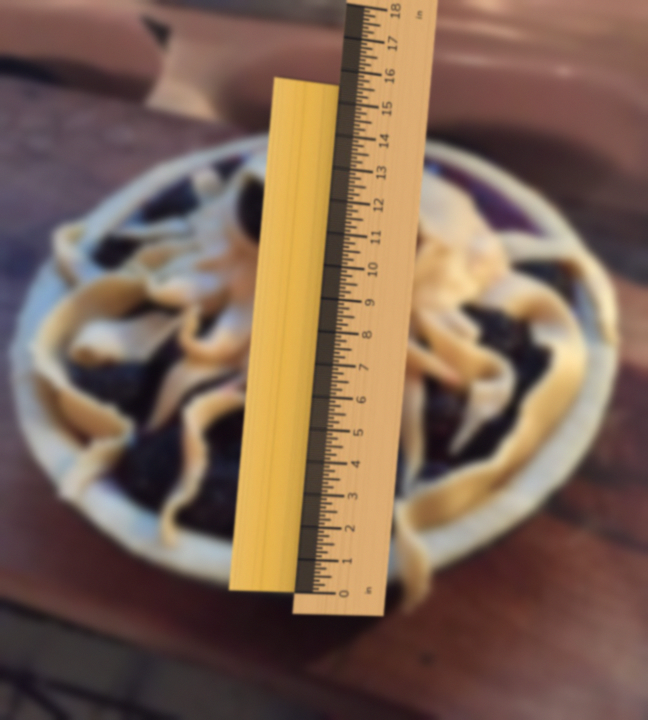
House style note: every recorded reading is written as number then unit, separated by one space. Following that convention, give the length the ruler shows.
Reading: 15.5 in
